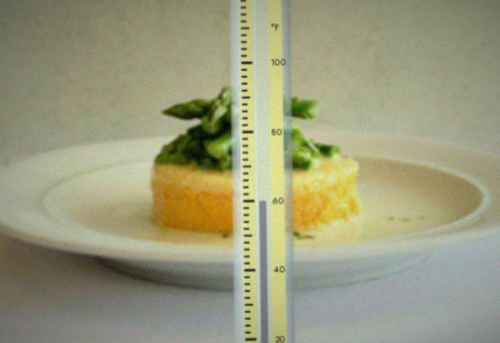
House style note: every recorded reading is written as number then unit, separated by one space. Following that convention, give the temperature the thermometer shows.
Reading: 60 °F
